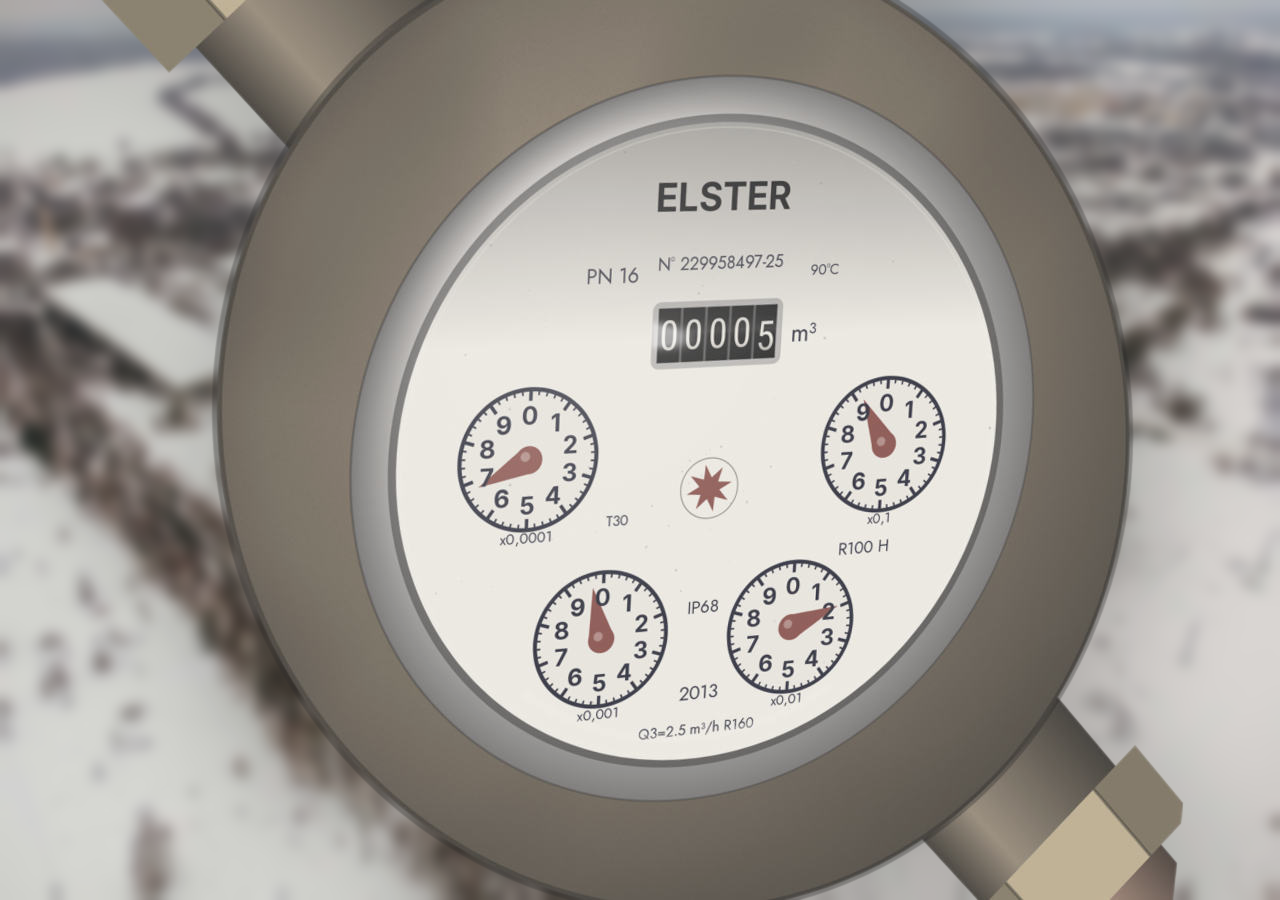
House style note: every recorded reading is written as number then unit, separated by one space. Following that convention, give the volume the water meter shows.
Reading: 4.9196 m³
